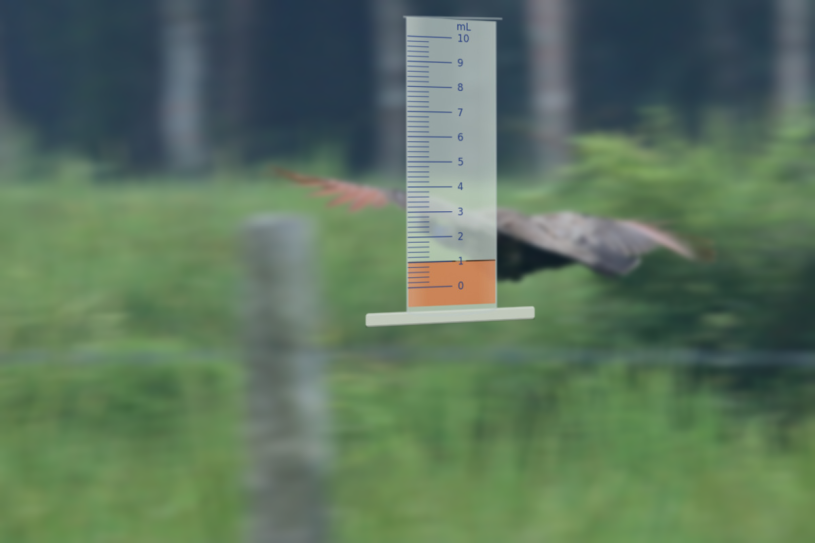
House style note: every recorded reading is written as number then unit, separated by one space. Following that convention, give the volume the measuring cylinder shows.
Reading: 1 mL
